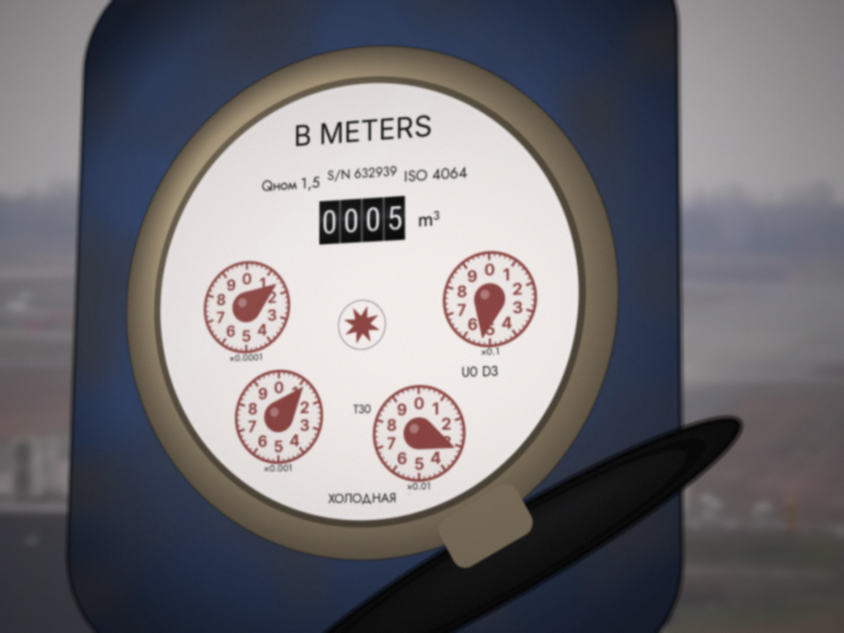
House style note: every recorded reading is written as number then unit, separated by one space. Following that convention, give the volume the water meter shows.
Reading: 5.5311 m³
